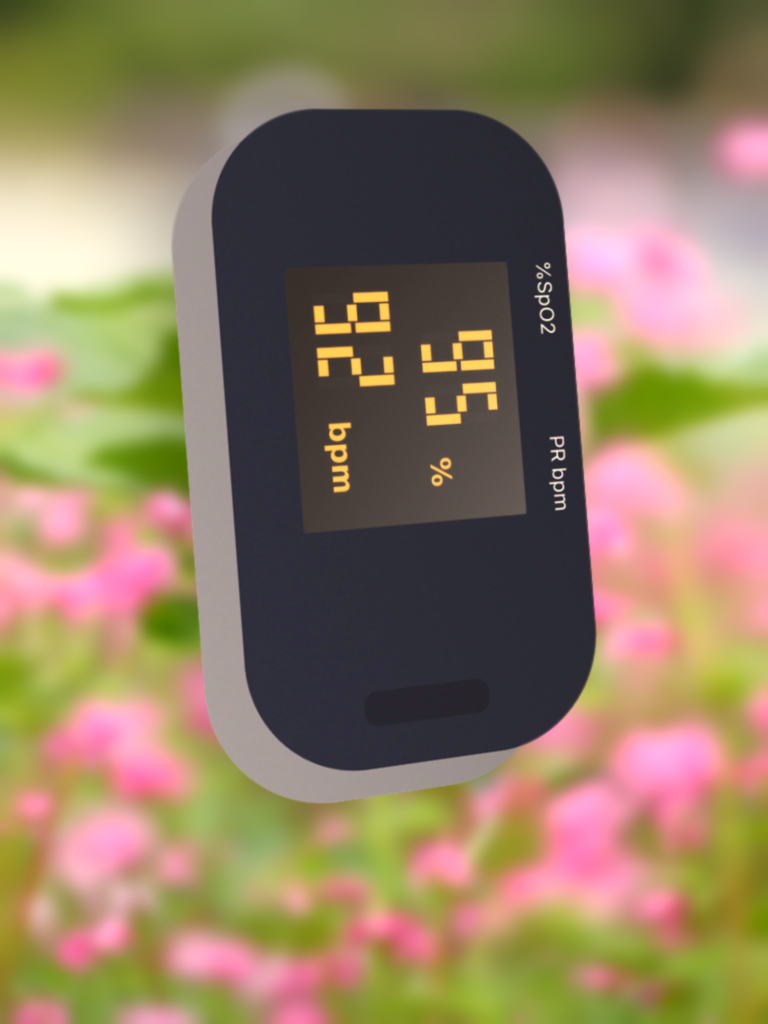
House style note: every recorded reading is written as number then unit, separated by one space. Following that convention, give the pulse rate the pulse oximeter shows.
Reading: 92 bpm
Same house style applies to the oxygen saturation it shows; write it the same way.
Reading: 95 %
